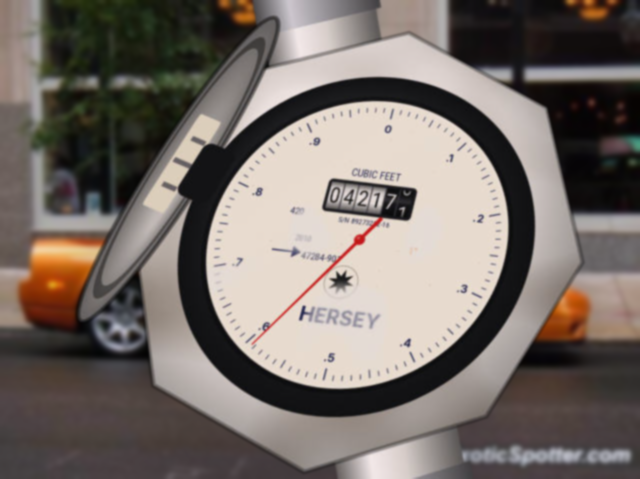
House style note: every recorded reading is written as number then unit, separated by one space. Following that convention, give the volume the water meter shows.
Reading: 42170.59 ft³
